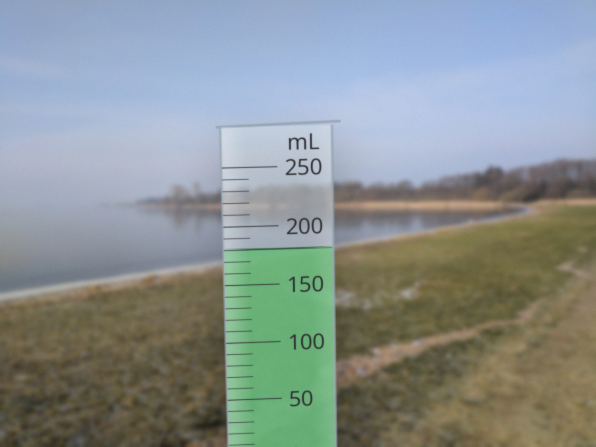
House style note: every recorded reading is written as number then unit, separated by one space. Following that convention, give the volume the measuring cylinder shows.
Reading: 180 mL
